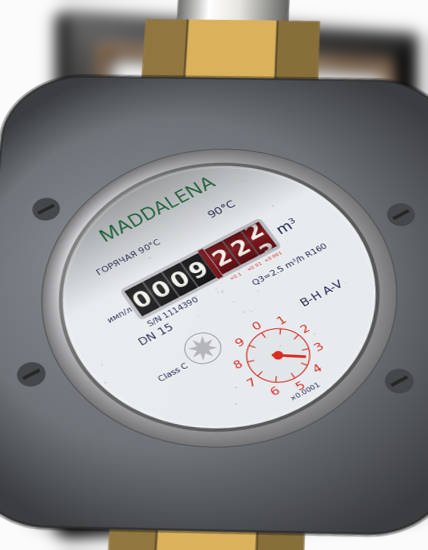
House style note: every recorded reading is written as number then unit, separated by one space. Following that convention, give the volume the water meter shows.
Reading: 9.2223 m³
